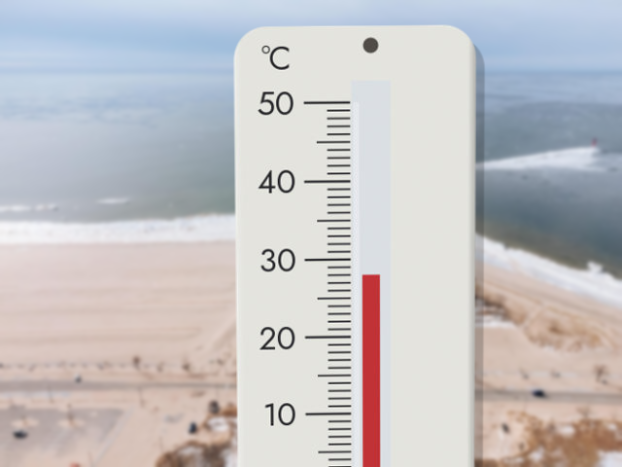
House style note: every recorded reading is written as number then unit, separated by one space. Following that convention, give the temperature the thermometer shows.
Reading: 28 °C
